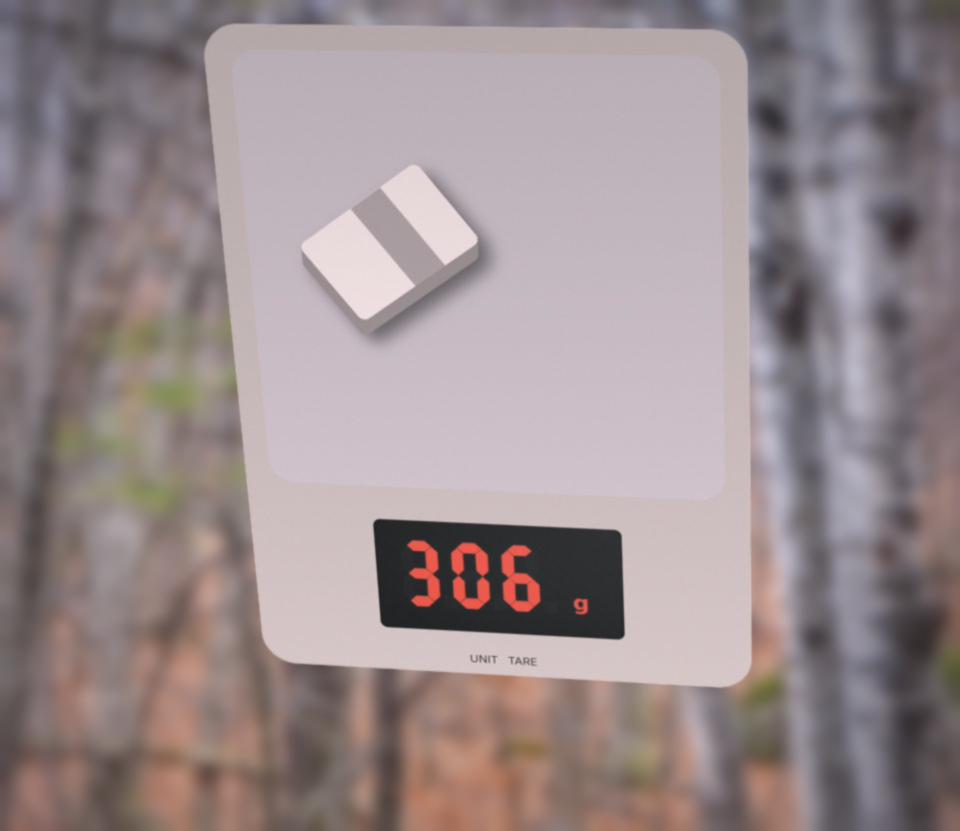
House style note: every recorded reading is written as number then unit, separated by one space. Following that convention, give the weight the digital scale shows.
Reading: 306 g
